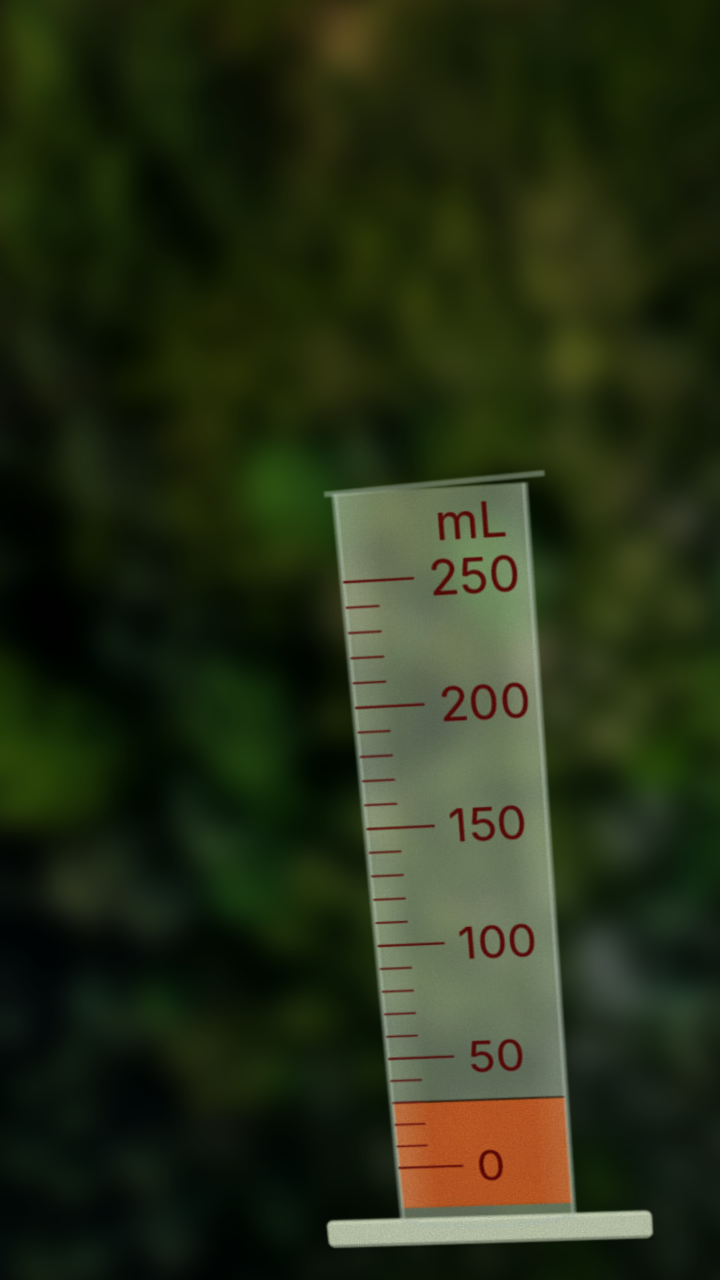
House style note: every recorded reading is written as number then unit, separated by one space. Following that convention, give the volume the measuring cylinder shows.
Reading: 30 mL
